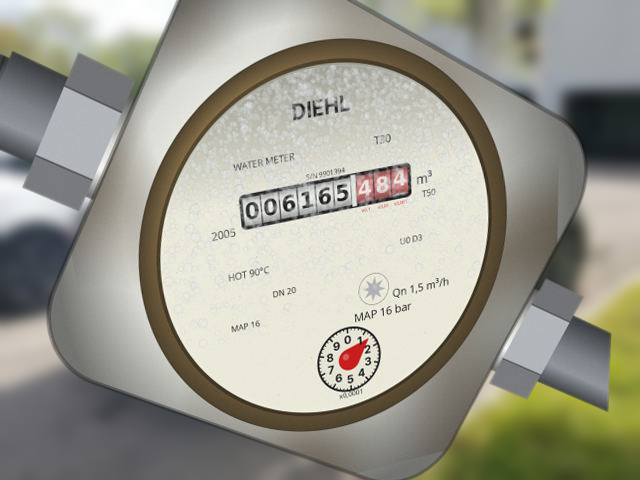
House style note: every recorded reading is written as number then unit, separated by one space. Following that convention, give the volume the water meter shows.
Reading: 6165.4841 m³
